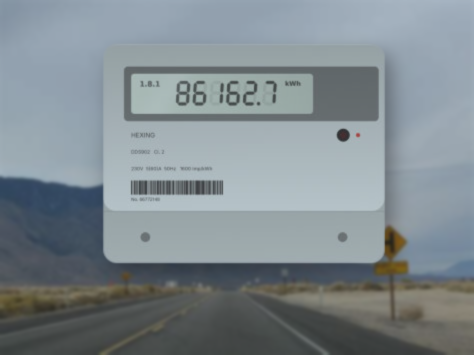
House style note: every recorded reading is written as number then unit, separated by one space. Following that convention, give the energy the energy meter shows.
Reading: 86162.7 kWh
